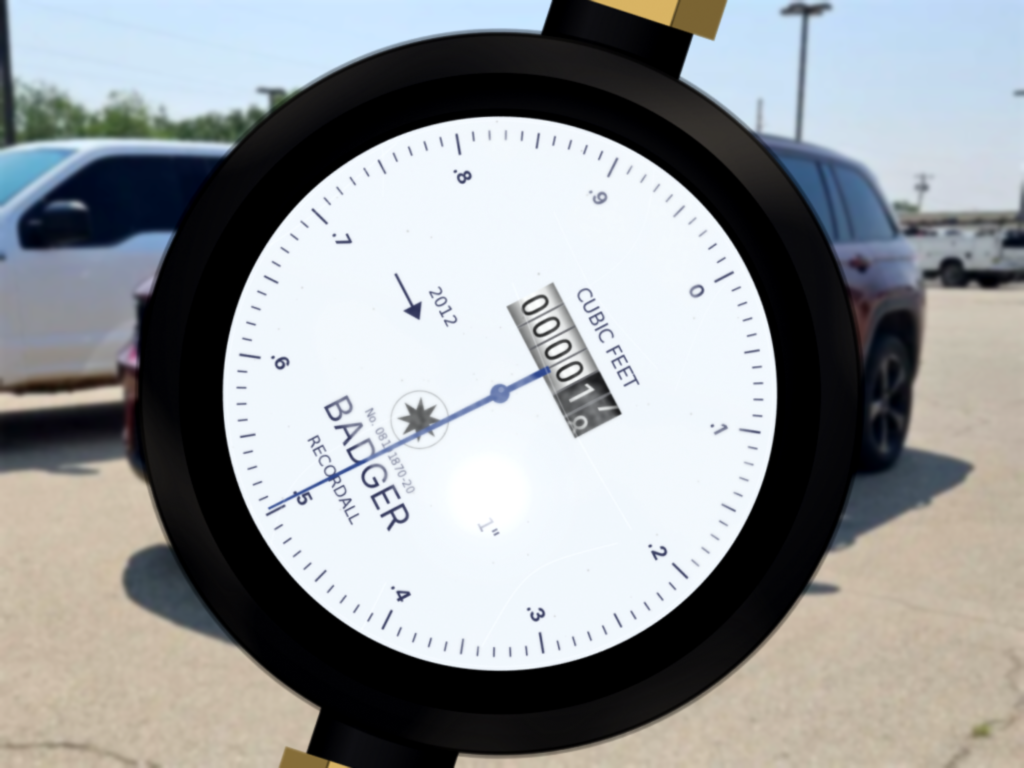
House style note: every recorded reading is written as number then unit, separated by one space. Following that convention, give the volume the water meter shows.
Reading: 17.50 ft³
